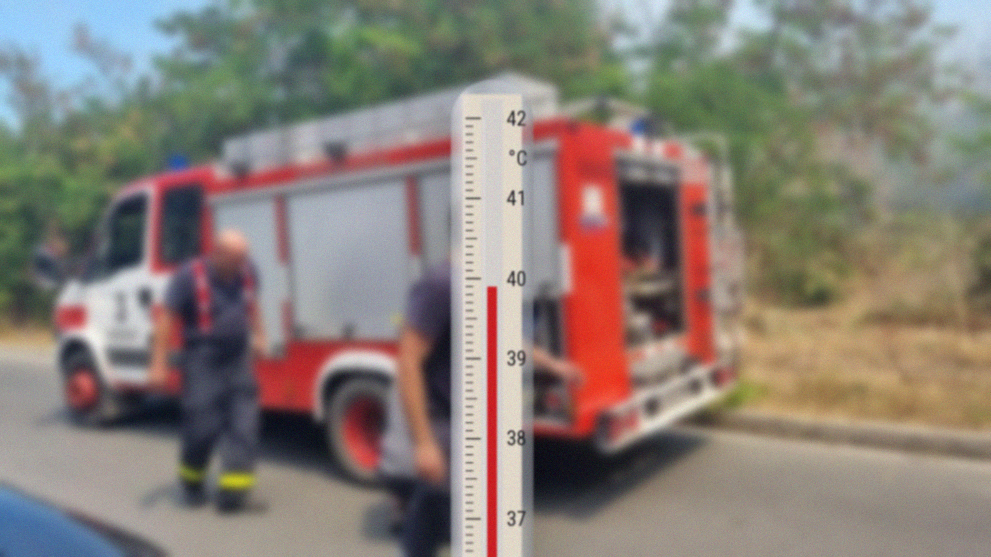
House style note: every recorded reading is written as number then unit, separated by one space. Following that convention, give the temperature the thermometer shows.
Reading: 39.9 °C
